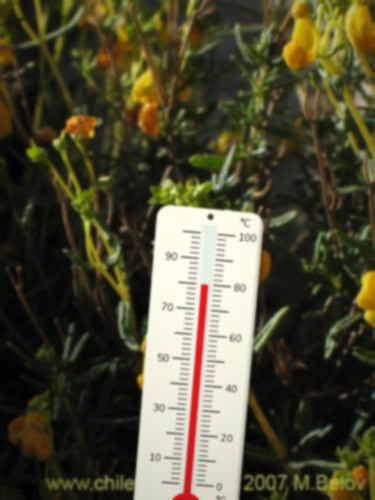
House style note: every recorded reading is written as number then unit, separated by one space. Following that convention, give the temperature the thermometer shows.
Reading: 80 °C
